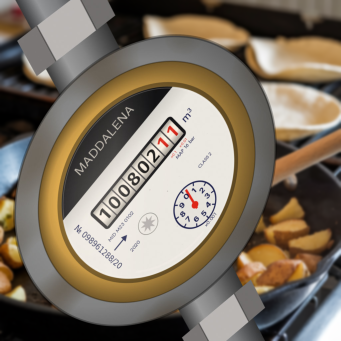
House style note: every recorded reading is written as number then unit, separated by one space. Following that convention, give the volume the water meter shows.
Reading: 100802.110 m³
